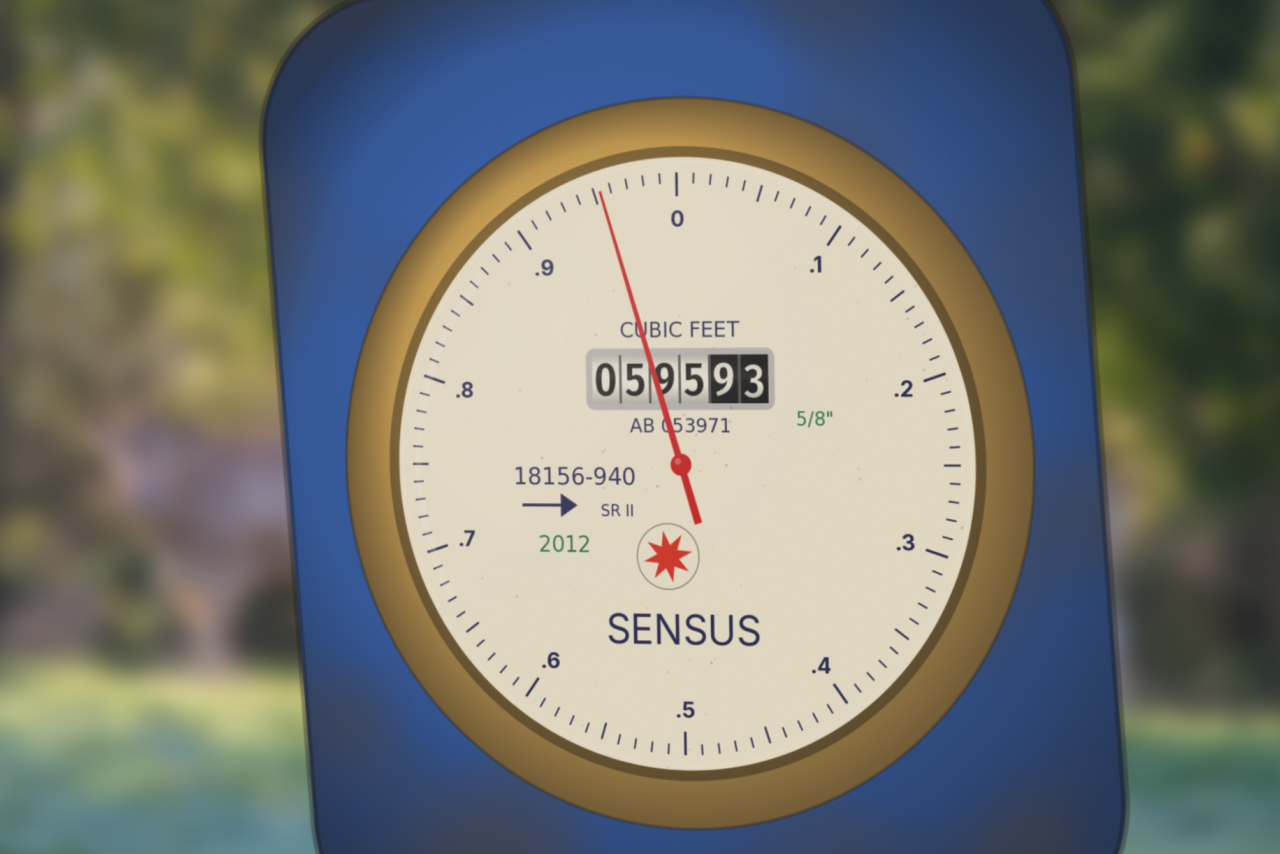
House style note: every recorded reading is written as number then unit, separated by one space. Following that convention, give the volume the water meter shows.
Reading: 59592.95 ft³
